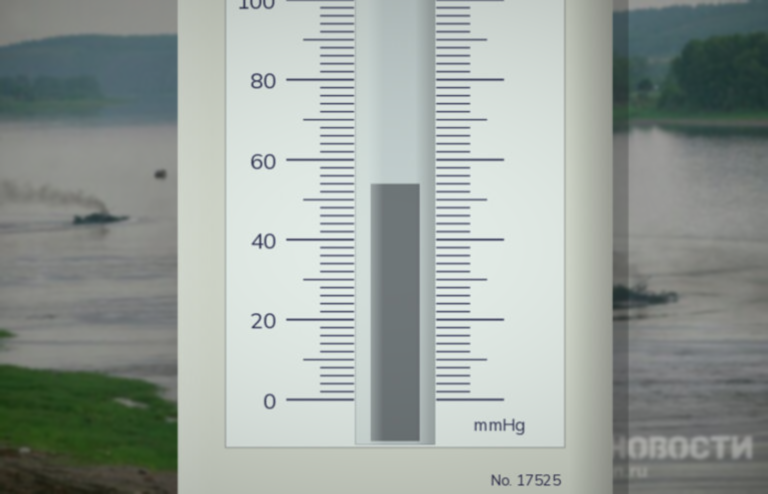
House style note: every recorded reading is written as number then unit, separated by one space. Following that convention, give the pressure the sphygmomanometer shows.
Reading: 54 mmHg
